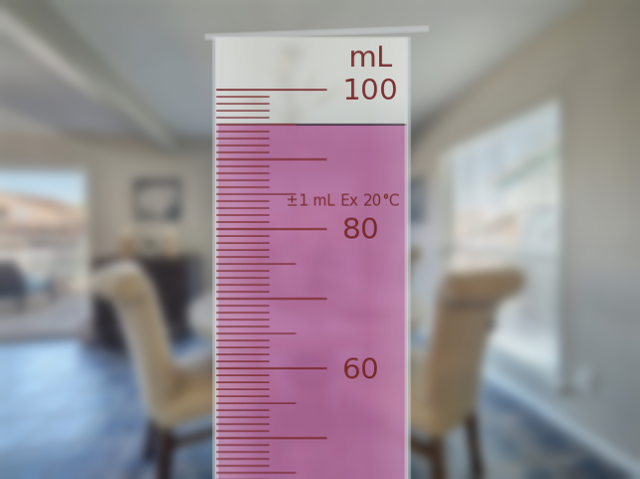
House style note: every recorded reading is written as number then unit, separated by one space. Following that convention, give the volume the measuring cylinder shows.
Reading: 95 mL
